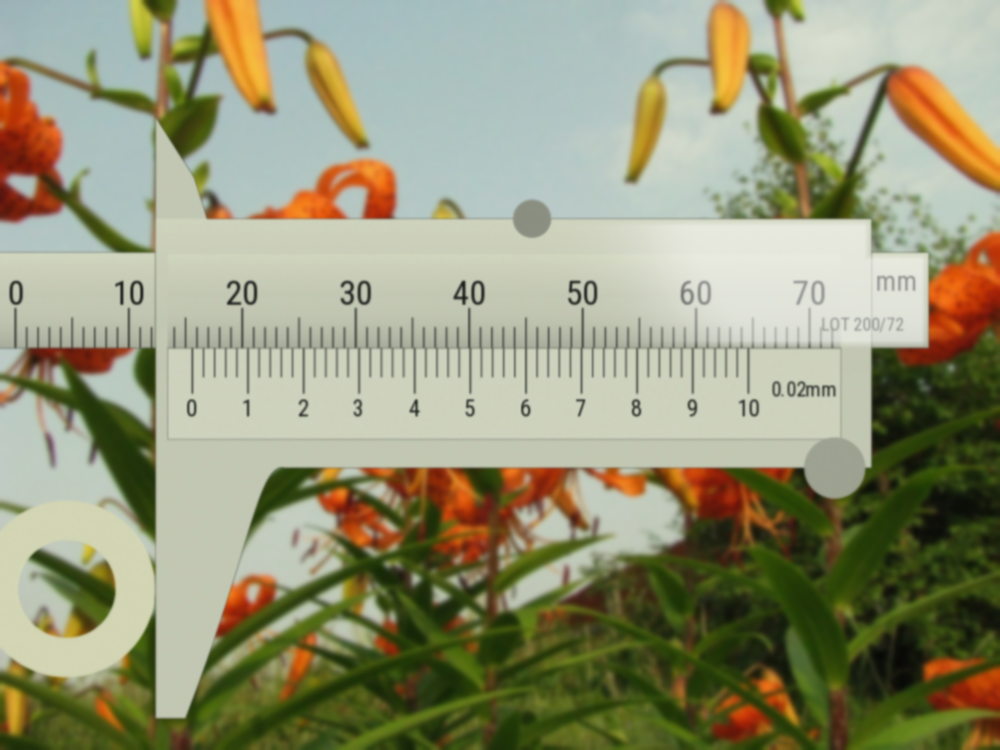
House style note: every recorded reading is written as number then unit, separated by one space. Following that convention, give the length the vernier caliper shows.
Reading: 15.6 mm
